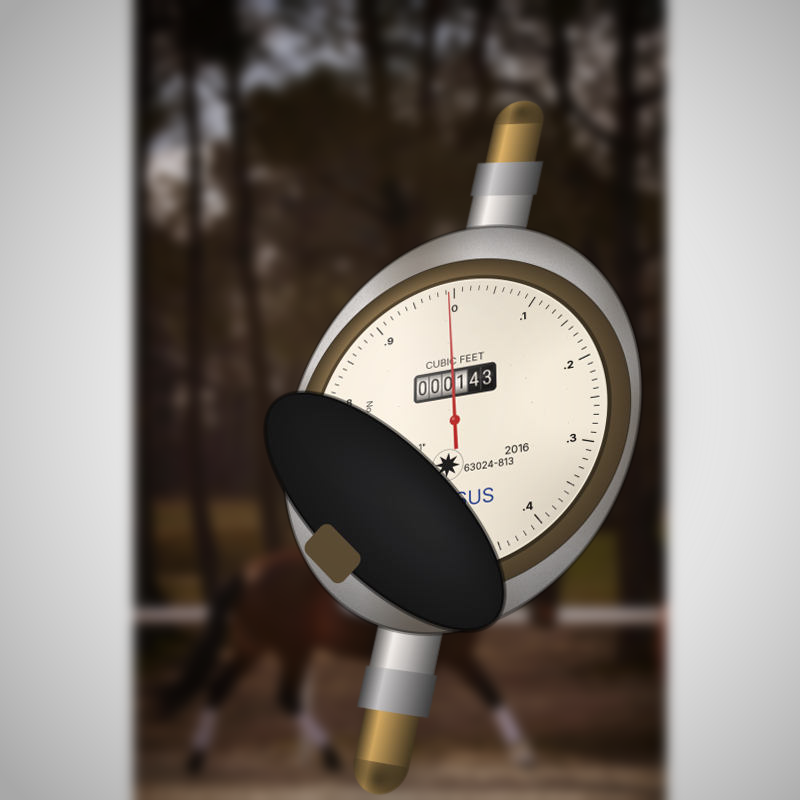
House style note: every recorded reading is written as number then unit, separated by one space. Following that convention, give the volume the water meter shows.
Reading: 142.99 ft³
